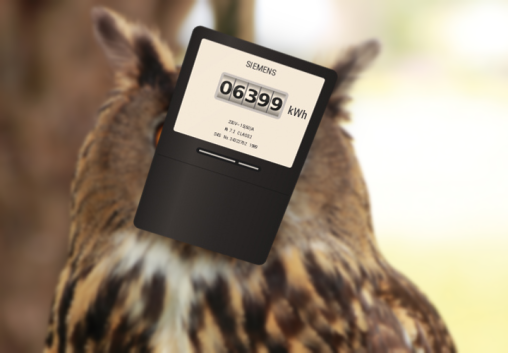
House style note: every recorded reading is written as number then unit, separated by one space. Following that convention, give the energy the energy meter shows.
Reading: 6399 kWh
